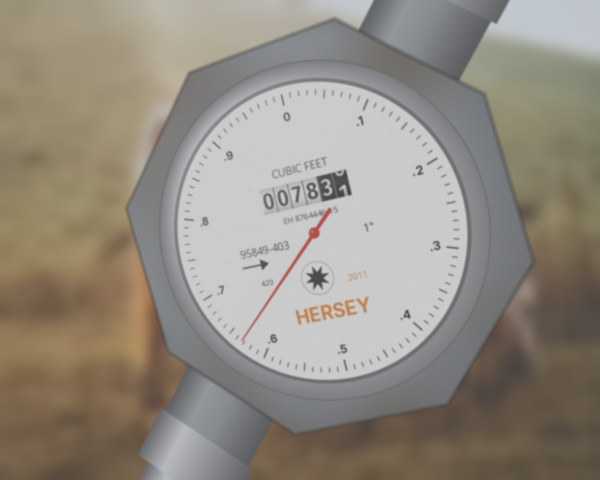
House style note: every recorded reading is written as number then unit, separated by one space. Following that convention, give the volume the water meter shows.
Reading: 7830.63 ft³
